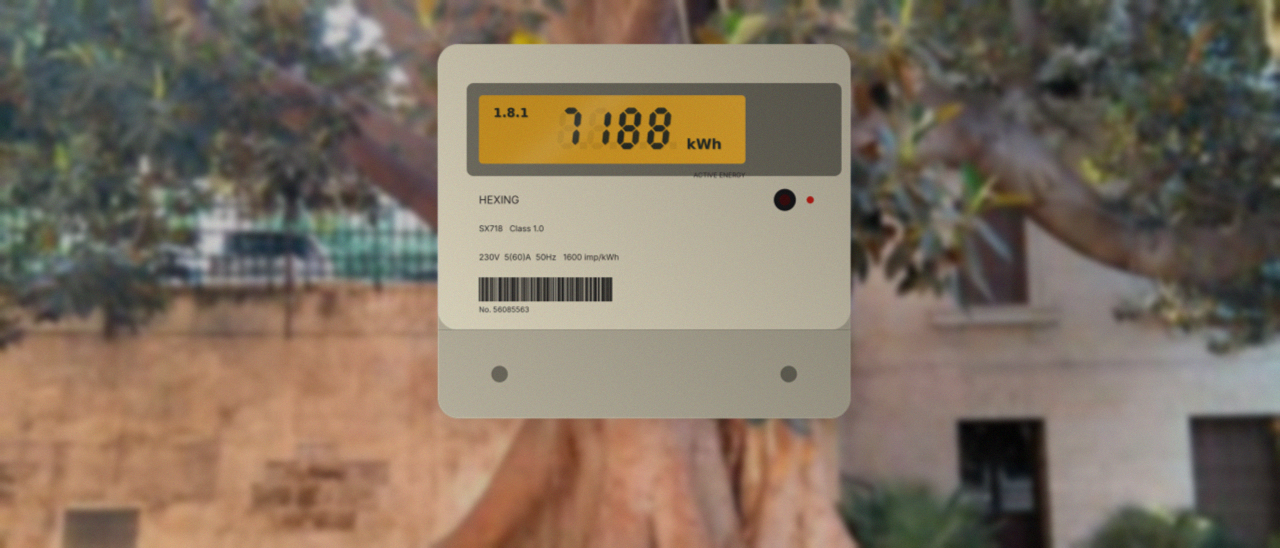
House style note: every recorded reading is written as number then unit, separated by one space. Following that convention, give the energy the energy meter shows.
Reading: 7188 kWh
